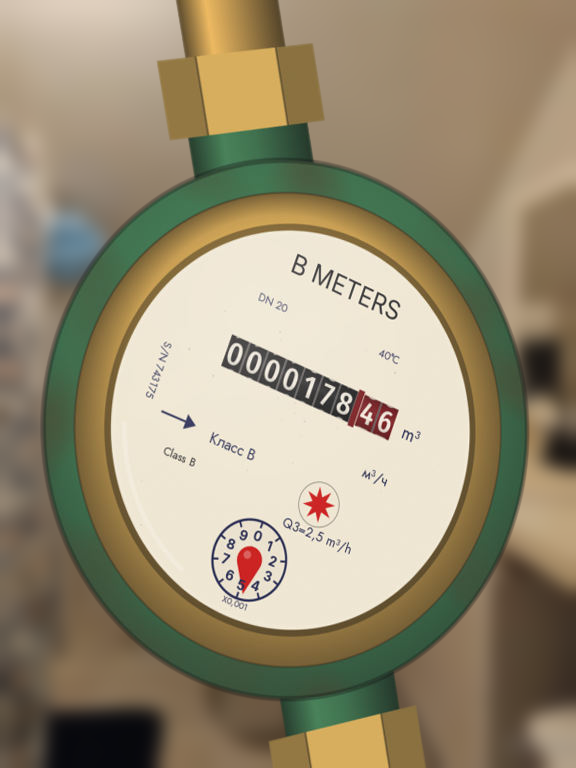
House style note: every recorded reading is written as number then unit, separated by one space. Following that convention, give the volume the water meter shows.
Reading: 178.464 m³
